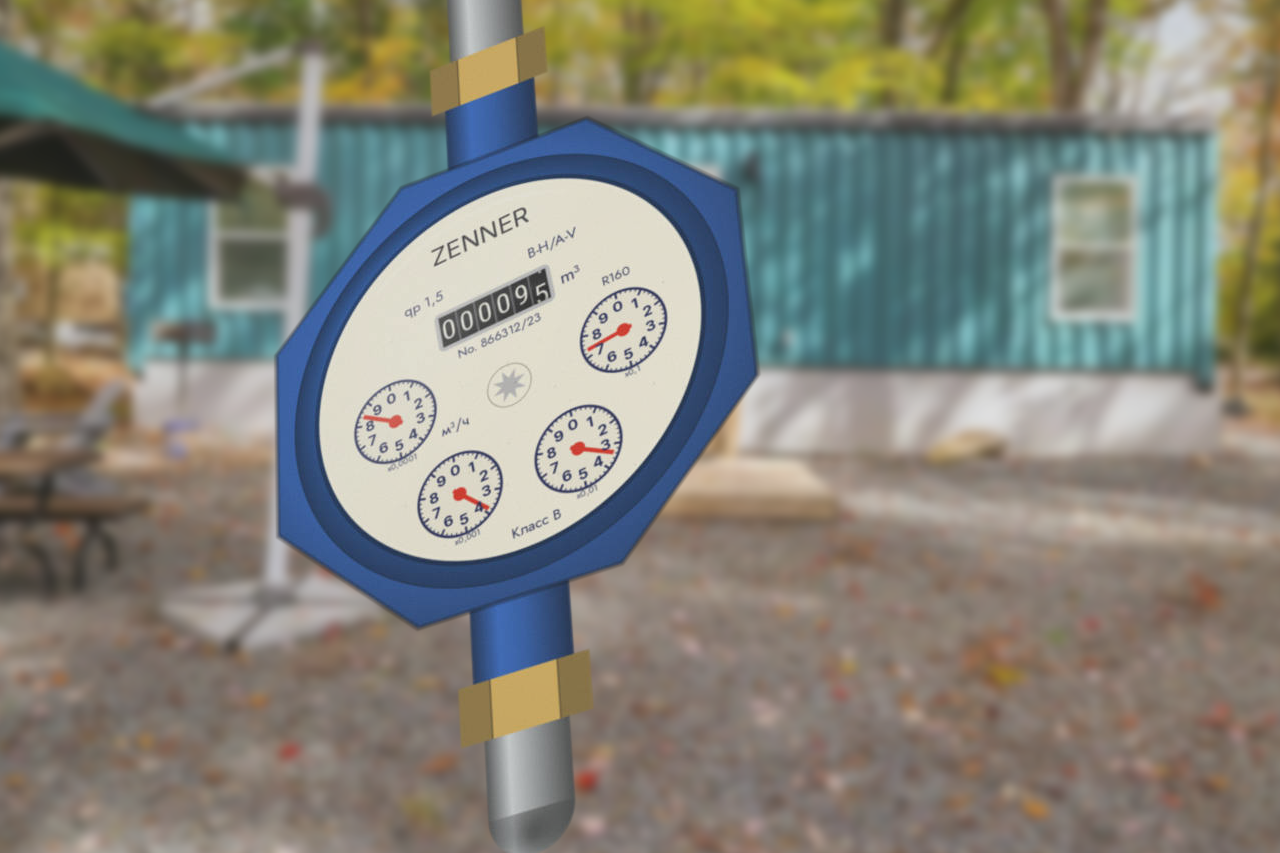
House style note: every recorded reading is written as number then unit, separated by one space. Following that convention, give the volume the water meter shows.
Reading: 94.7338 m³
